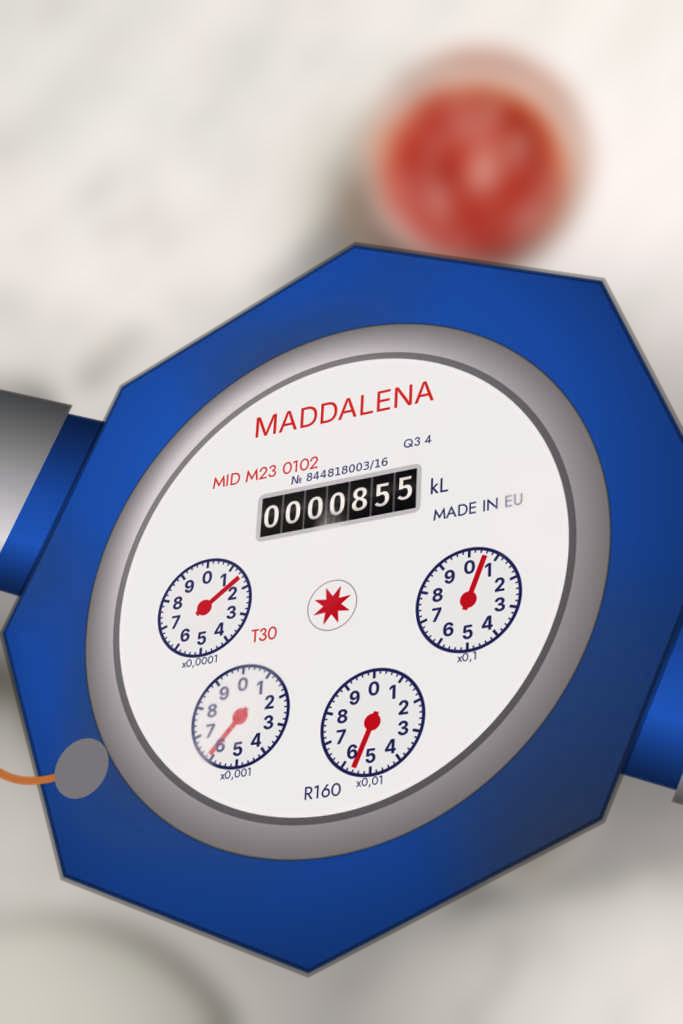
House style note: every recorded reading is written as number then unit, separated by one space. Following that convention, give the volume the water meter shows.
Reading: 855.0561 kL
